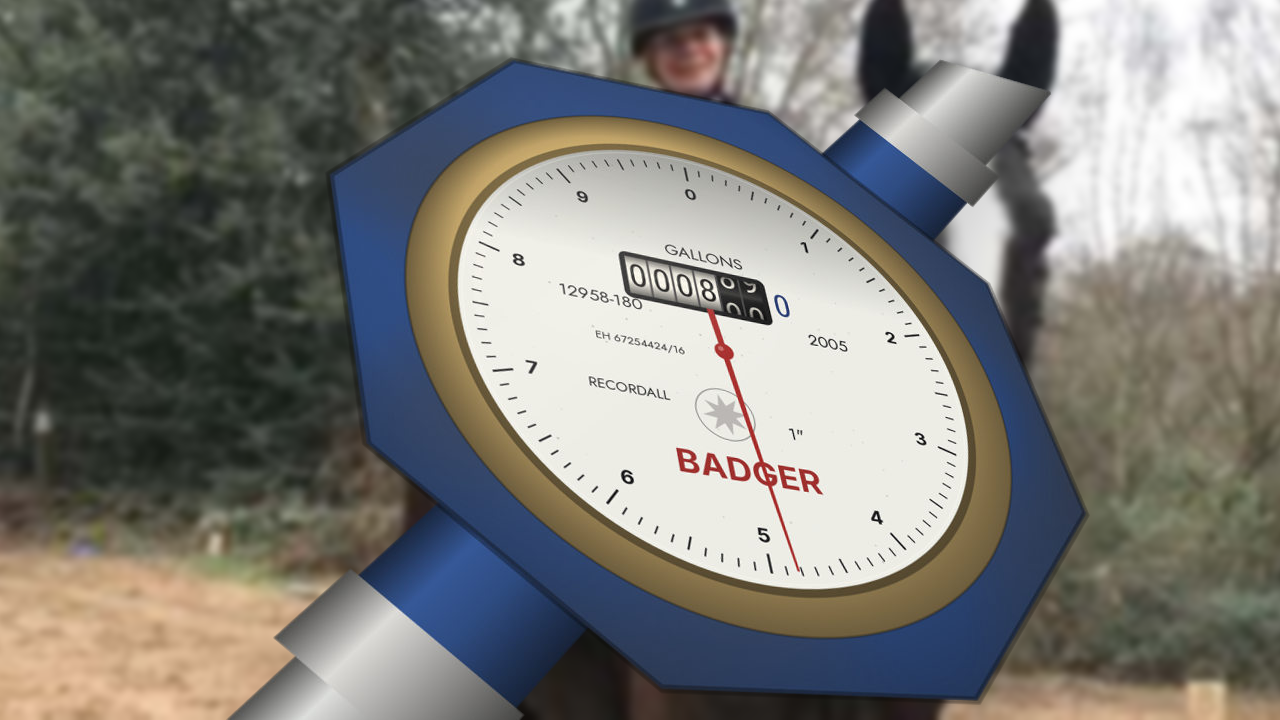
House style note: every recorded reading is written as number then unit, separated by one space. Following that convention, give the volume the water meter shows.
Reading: 8894.8 gal
